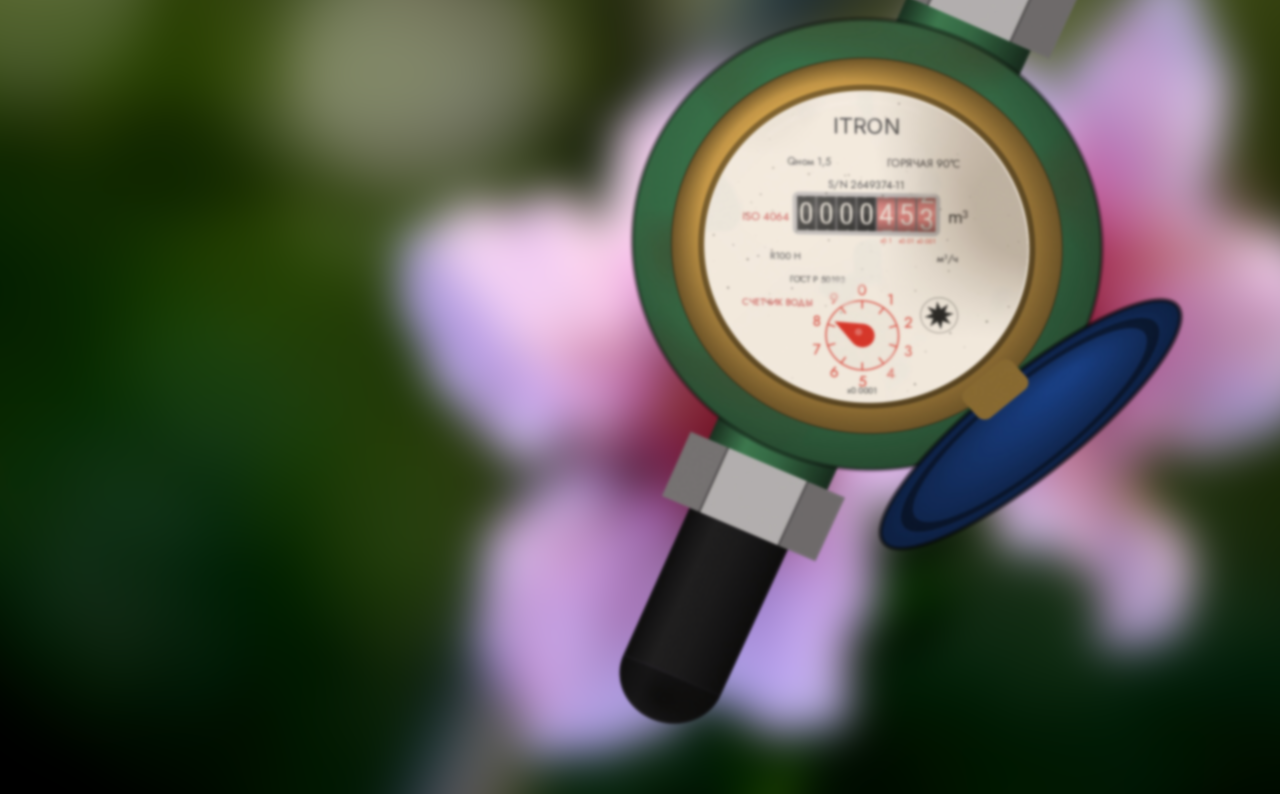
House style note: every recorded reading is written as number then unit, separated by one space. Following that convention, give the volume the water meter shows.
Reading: 0.4528 m³
